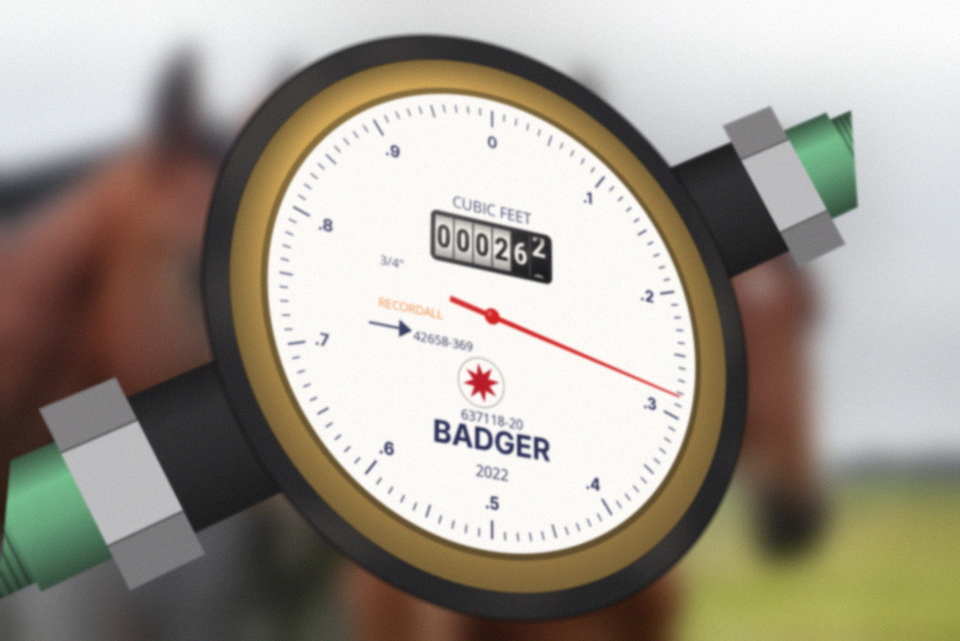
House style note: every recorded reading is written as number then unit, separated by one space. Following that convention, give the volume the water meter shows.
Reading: 262.28 ft³
